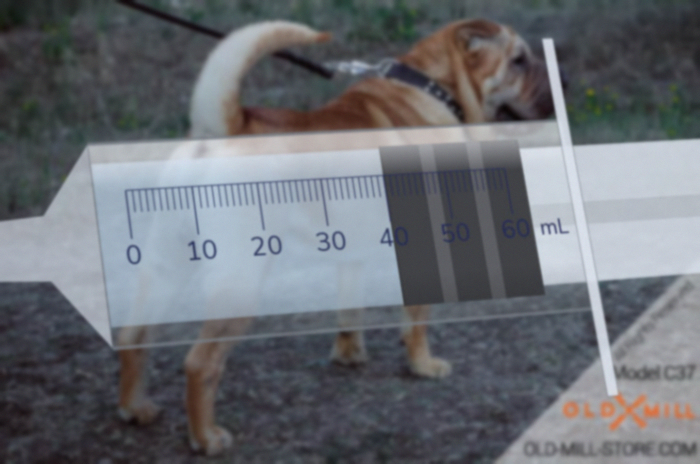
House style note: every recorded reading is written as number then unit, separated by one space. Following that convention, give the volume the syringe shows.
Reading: 40 mL
